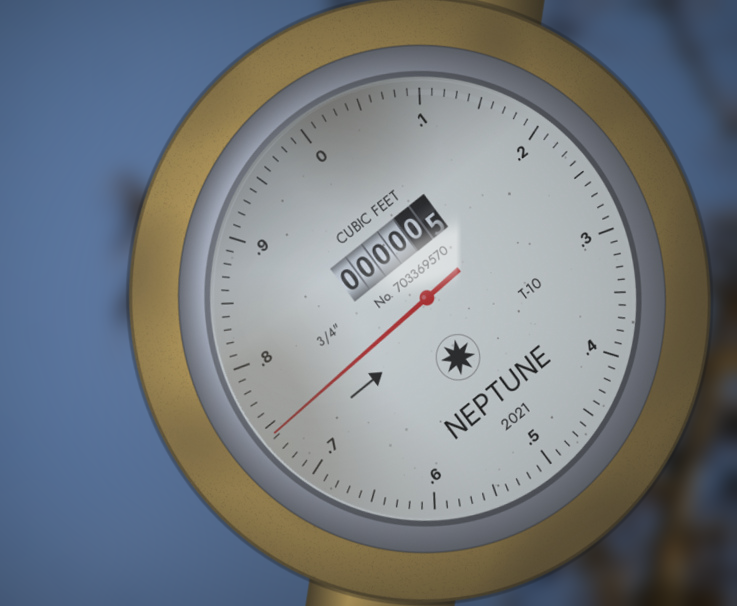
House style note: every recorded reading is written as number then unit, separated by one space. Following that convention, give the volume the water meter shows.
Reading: 4.74 ft³
